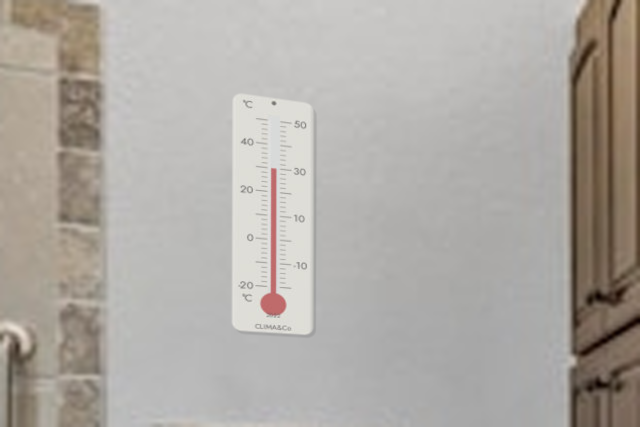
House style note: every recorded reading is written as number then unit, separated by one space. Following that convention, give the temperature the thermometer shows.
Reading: 30 °C
